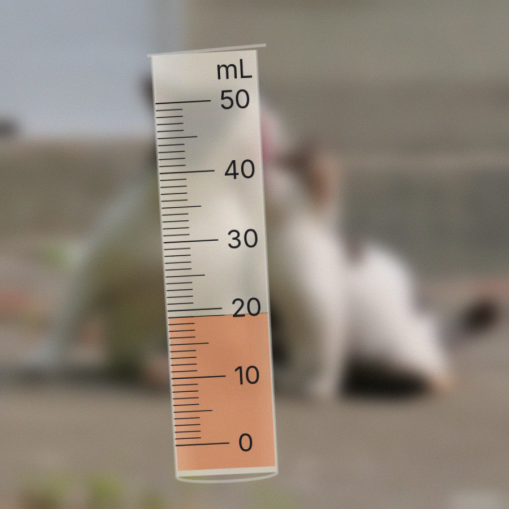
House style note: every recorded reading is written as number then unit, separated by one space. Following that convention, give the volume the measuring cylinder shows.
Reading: 19 mL
